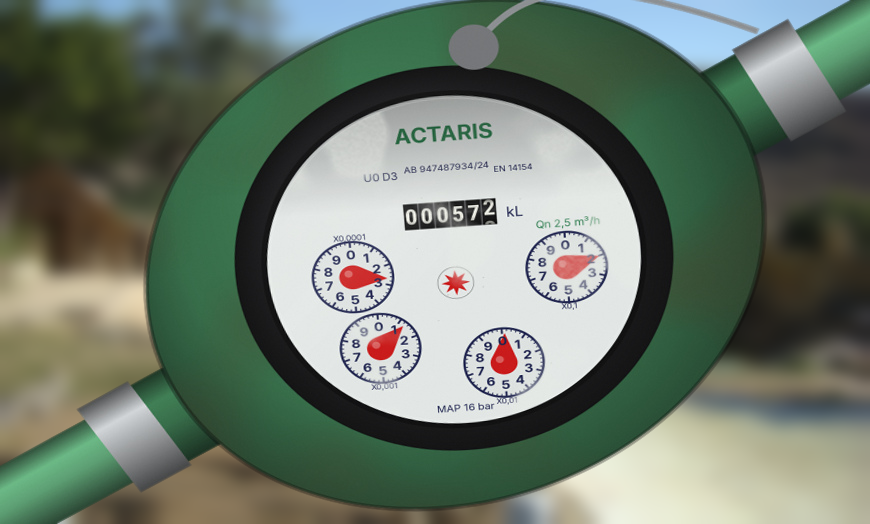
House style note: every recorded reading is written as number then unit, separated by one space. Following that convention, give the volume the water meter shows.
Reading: 572.2012 kL
